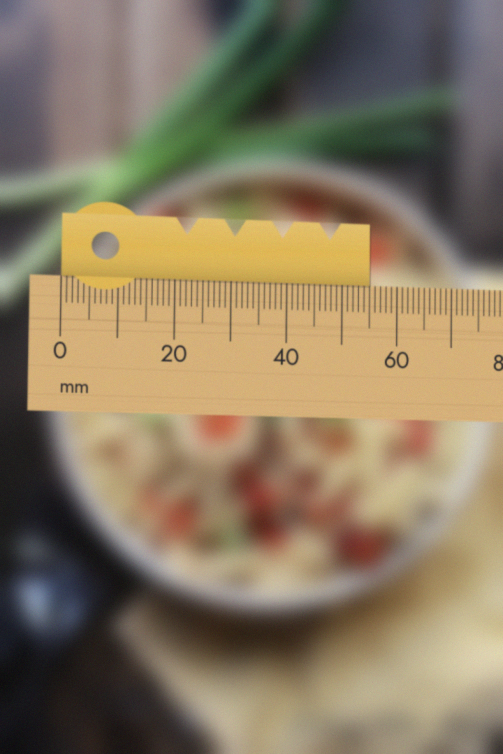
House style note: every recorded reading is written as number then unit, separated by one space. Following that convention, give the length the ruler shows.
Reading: 55 mm
